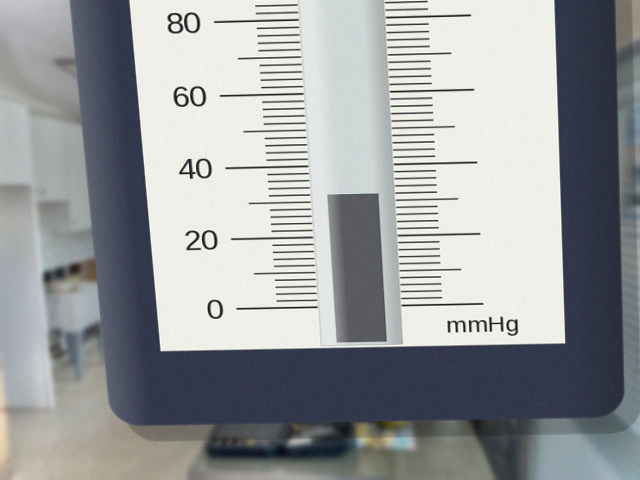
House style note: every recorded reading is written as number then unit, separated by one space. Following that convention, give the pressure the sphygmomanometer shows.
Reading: 32 mmHg
